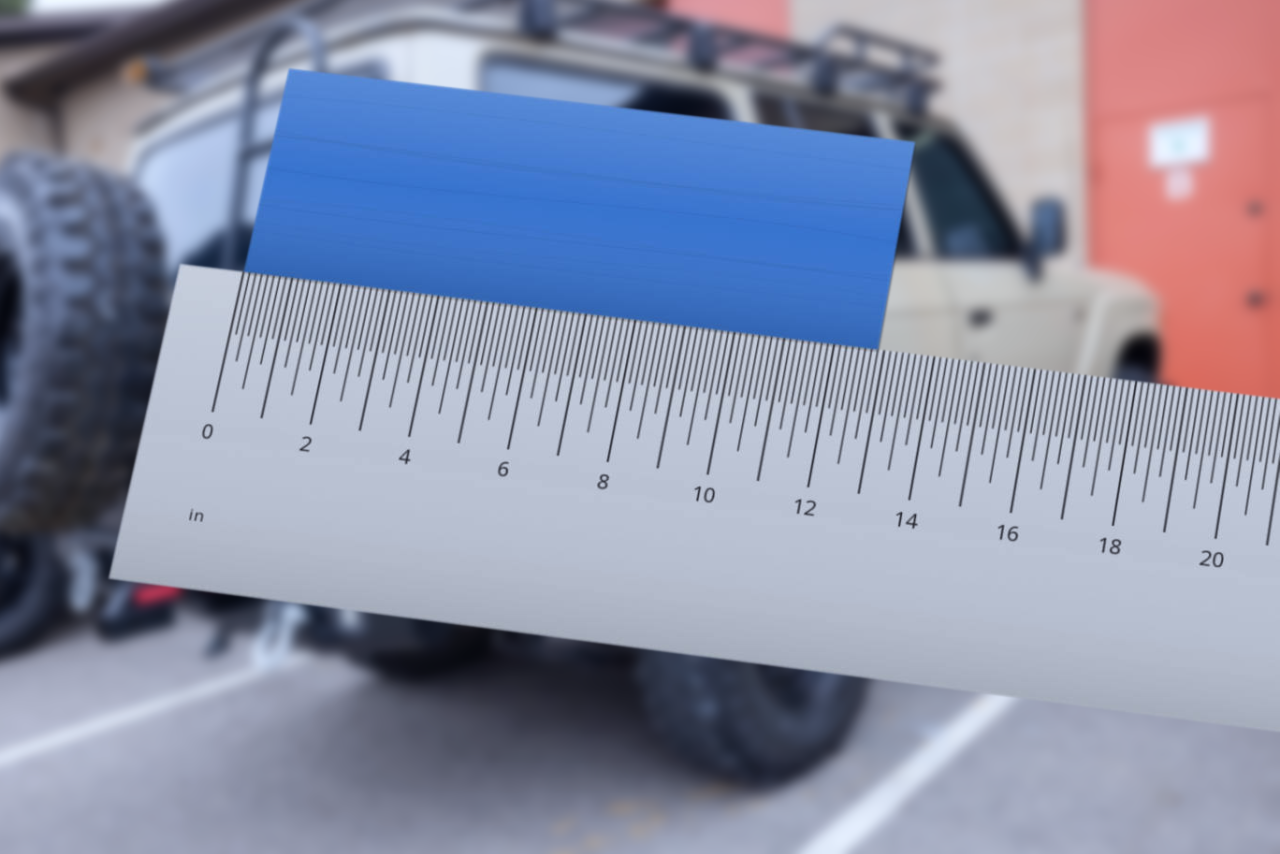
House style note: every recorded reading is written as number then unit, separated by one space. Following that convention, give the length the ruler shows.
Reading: 12.875 in
